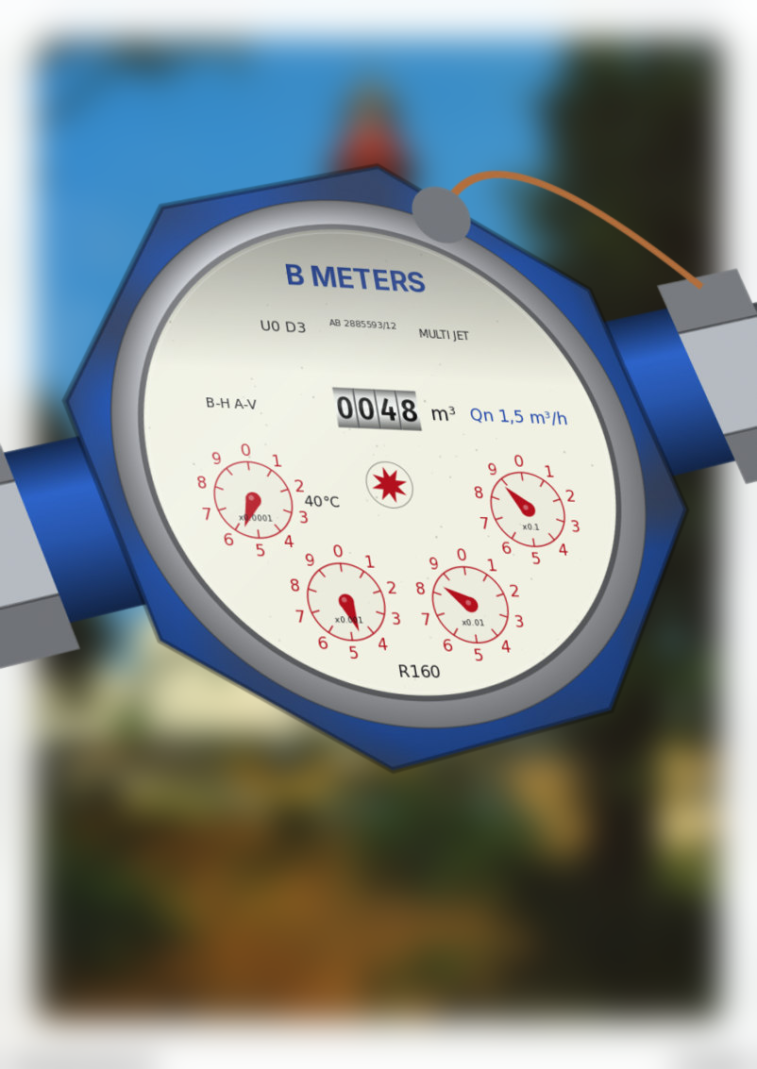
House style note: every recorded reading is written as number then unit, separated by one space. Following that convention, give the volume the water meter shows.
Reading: 48.8845 m³
